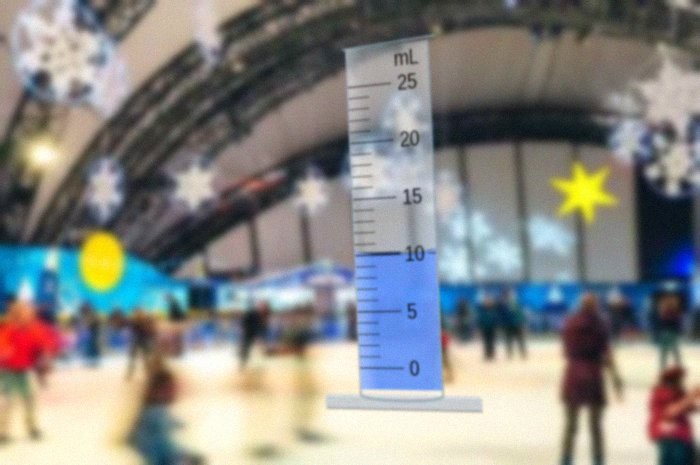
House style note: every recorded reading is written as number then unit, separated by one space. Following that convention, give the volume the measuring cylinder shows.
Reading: 10 mL
